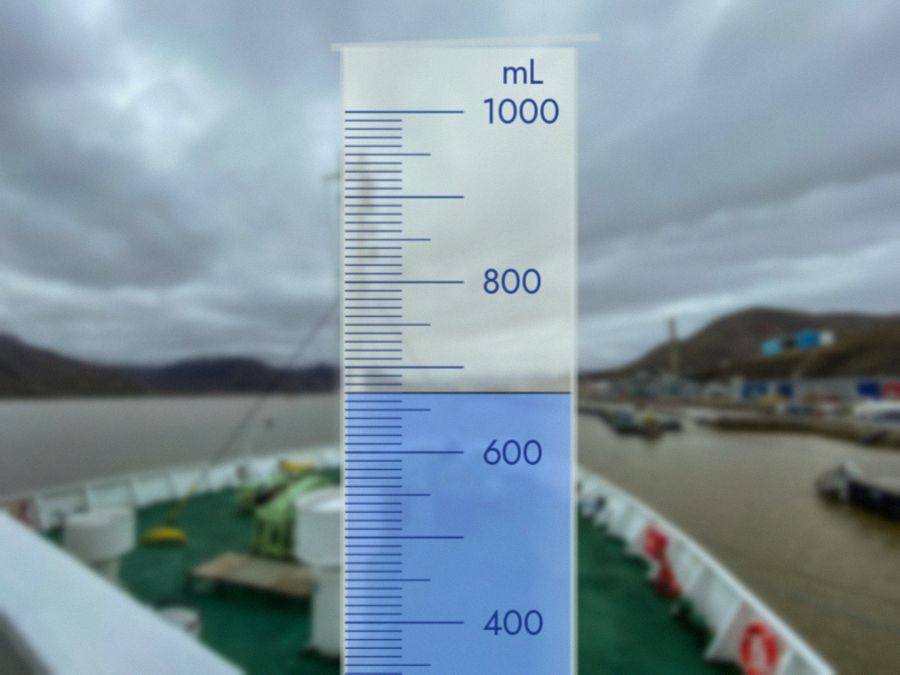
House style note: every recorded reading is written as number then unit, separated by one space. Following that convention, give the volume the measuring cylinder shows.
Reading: 670 mL
